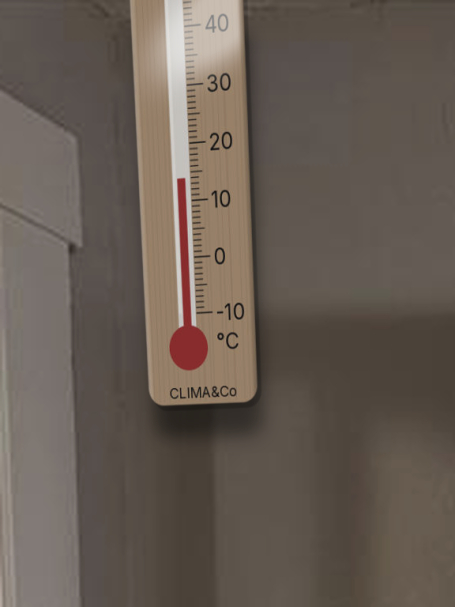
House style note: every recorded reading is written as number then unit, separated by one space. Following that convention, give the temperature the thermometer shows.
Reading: 14 °C
